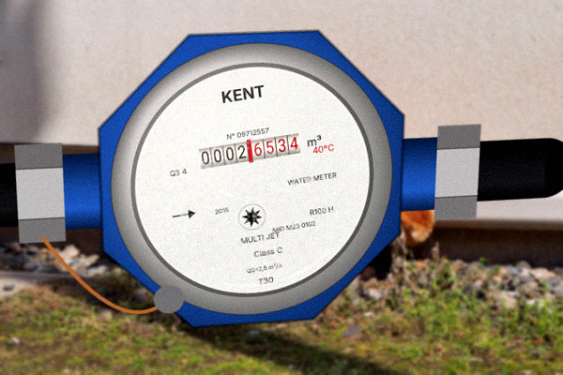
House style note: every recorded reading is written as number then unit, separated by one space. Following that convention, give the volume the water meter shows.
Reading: 2.6534 m³
